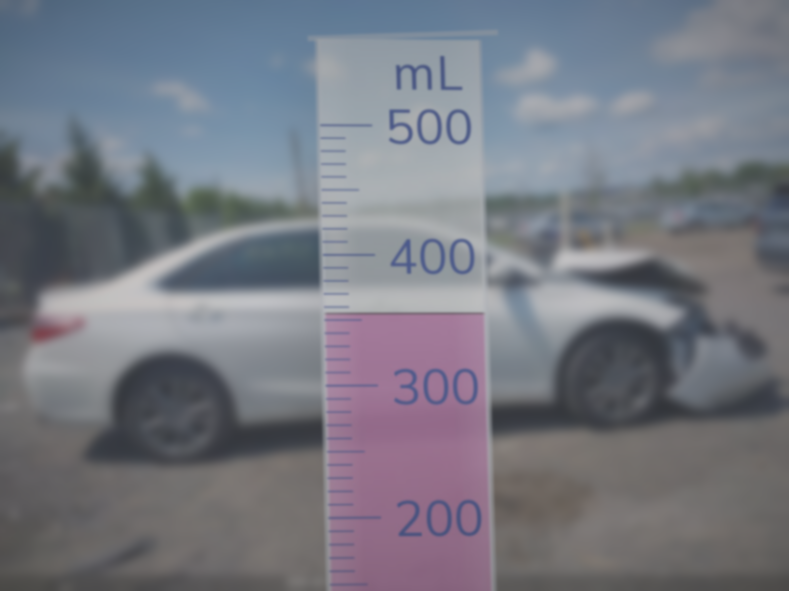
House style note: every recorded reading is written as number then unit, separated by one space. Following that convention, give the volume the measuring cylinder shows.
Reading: 355 mL
